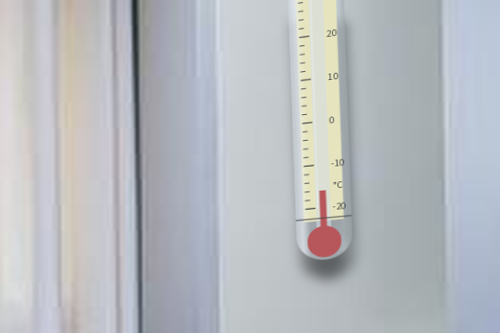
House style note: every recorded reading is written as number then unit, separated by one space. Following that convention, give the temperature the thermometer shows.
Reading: -16 °C
